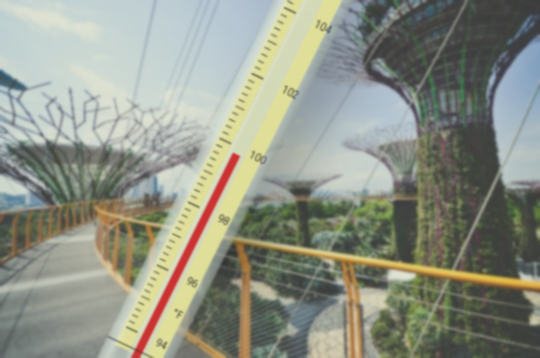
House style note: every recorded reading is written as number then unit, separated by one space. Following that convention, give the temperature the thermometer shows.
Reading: 99.8 °F
